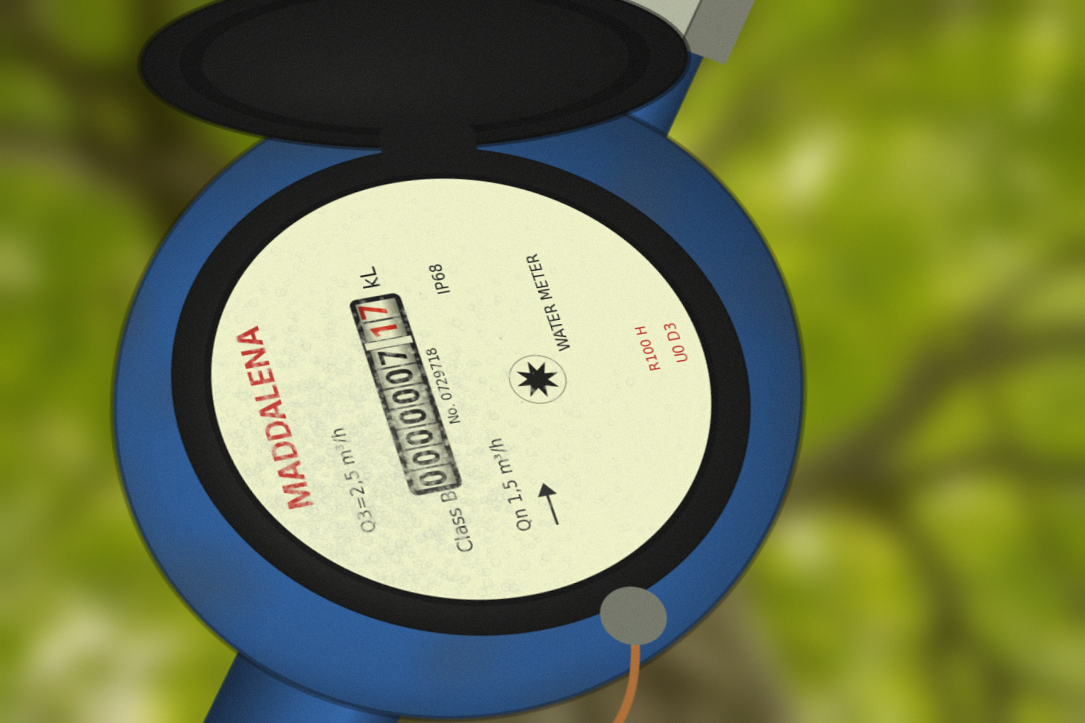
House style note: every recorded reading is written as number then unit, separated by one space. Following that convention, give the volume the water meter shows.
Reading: 7.17 kL
